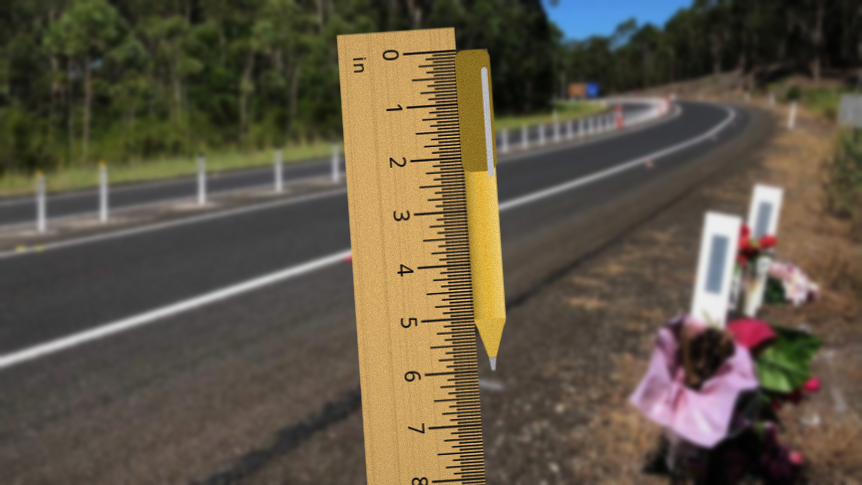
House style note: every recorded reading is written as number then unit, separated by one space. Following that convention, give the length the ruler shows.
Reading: 6 in
